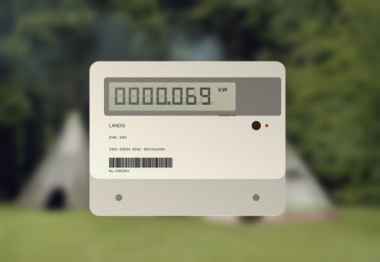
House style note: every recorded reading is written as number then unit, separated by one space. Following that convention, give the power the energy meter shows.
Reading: 0.069 kW
